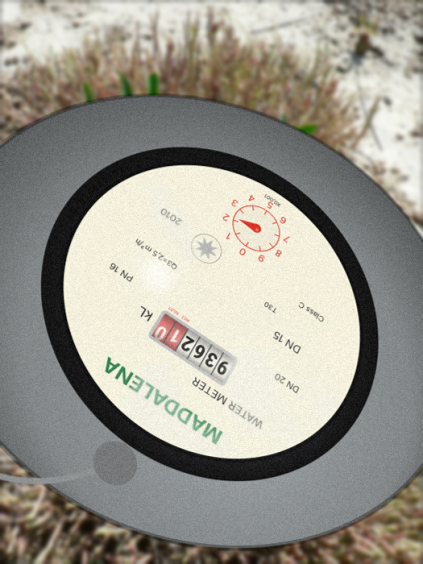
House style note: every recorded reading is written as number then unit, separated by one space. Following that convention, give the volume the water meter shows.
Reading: 9362.102 kL
